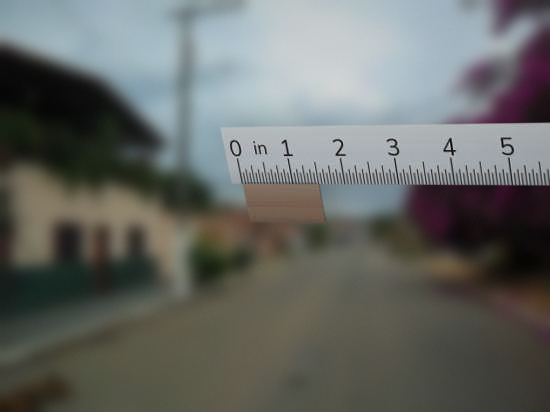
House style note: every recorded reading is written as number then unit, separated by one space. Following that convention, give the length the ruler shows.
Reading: 1.5 in
